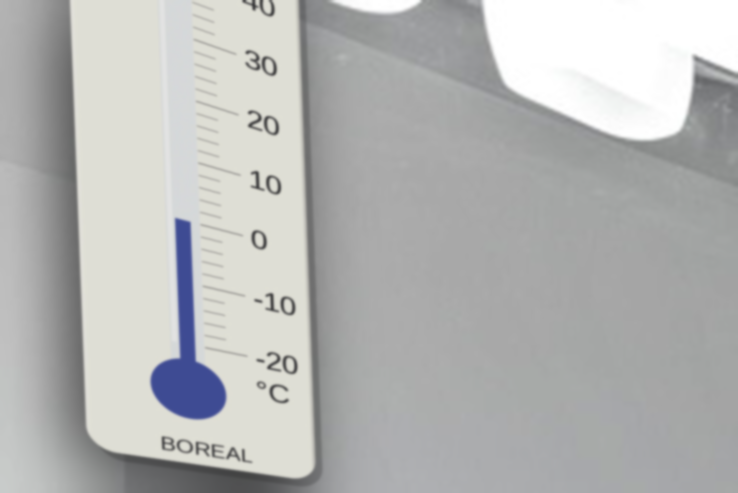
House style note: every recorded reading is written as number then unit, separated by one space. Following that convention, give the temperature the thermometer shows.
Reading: 0 °C
